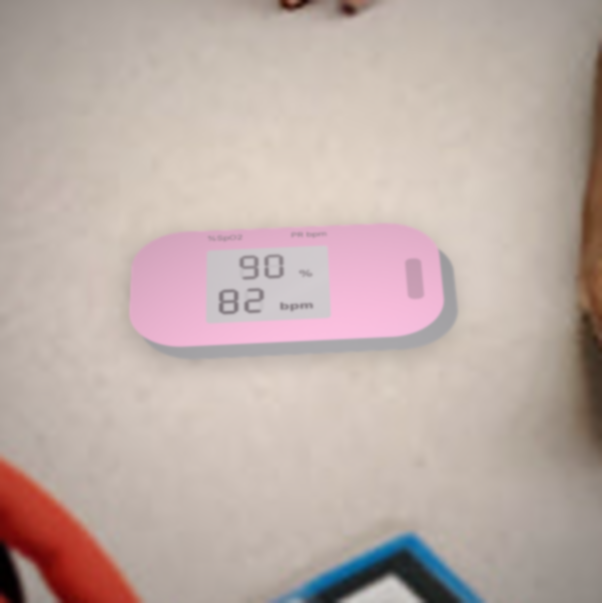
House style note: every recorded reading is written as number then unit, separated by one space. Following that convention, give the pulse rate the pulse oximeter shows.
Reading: 82 bpm
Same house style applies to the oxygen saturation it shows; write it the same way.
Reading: 90 %
